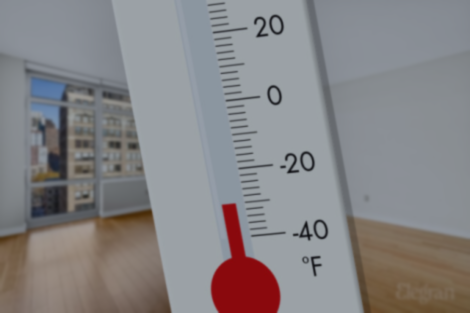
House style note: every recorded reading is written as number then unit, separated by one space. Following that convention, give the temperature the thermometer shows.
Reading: -30 °F
